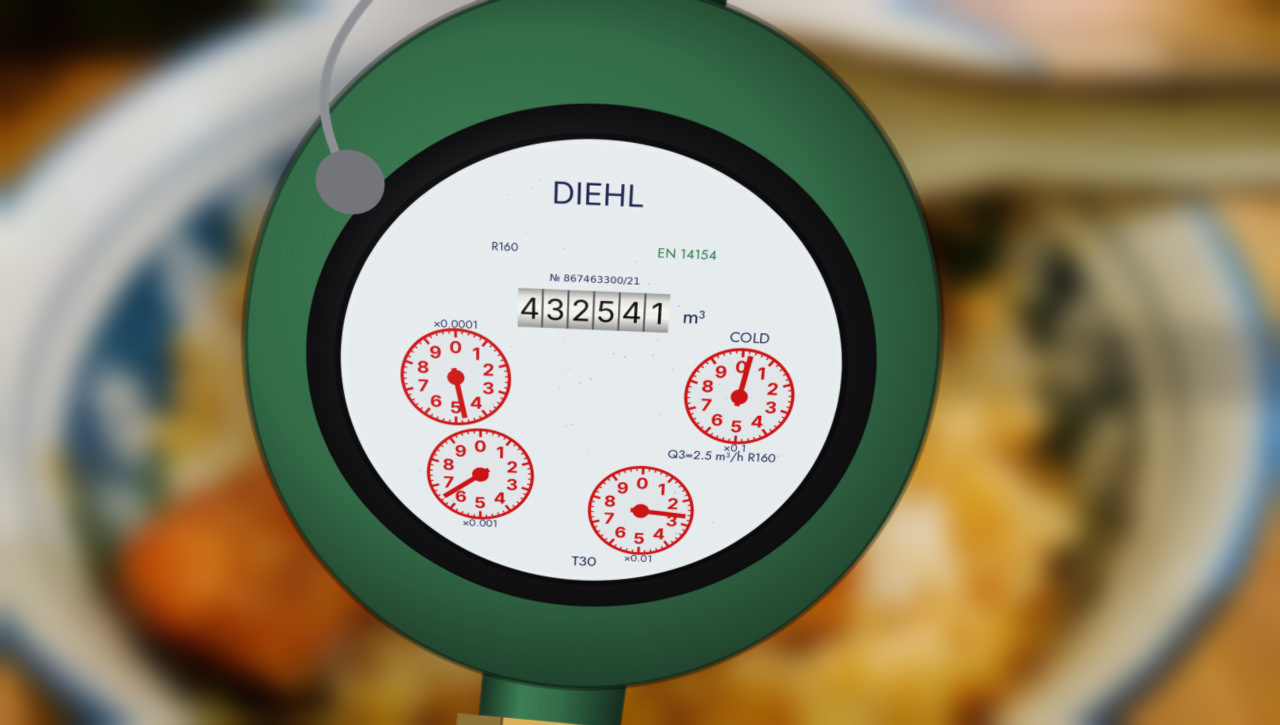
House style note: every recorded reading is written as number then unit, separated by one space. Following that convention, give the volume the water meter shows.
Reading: 432541.0264 m³
